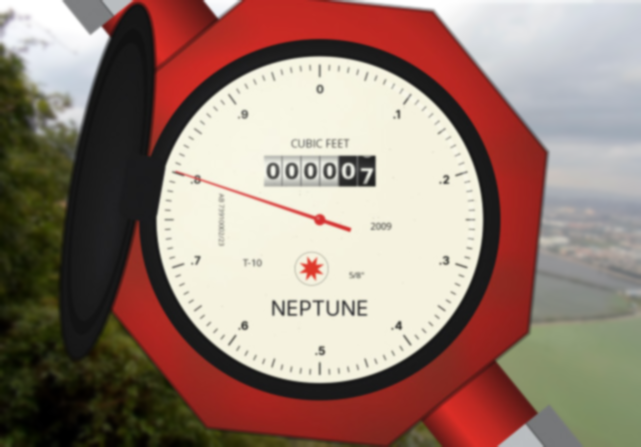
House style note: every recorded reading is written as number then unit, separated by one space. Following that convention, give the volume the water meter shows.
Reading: 6.80 ft³
